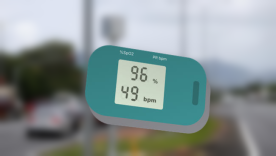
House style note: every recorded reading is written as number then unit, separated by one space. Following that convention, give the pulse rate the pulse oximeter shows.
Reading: 49 bpm
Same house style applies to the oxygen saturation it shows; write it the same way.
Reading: 96 %
